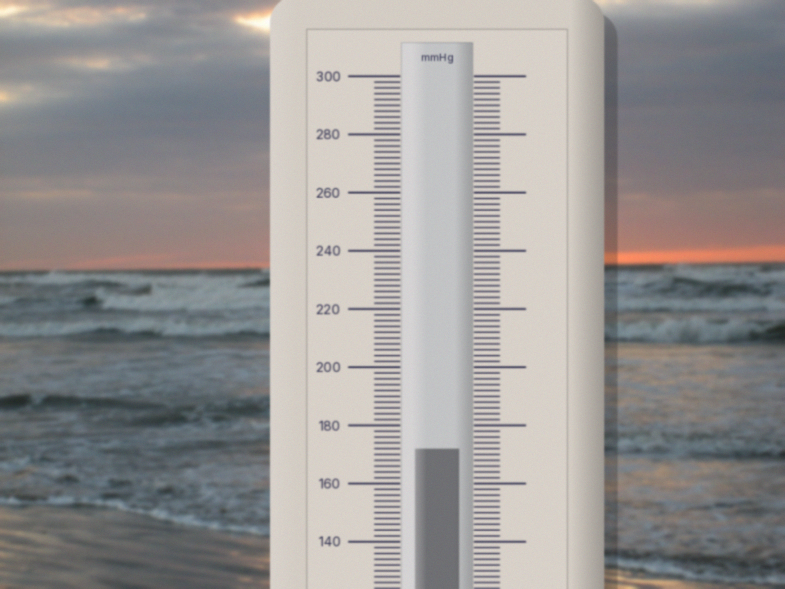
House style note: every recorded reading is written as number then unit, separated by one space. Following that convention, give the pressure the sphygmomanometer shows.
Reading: 172 mmHg
